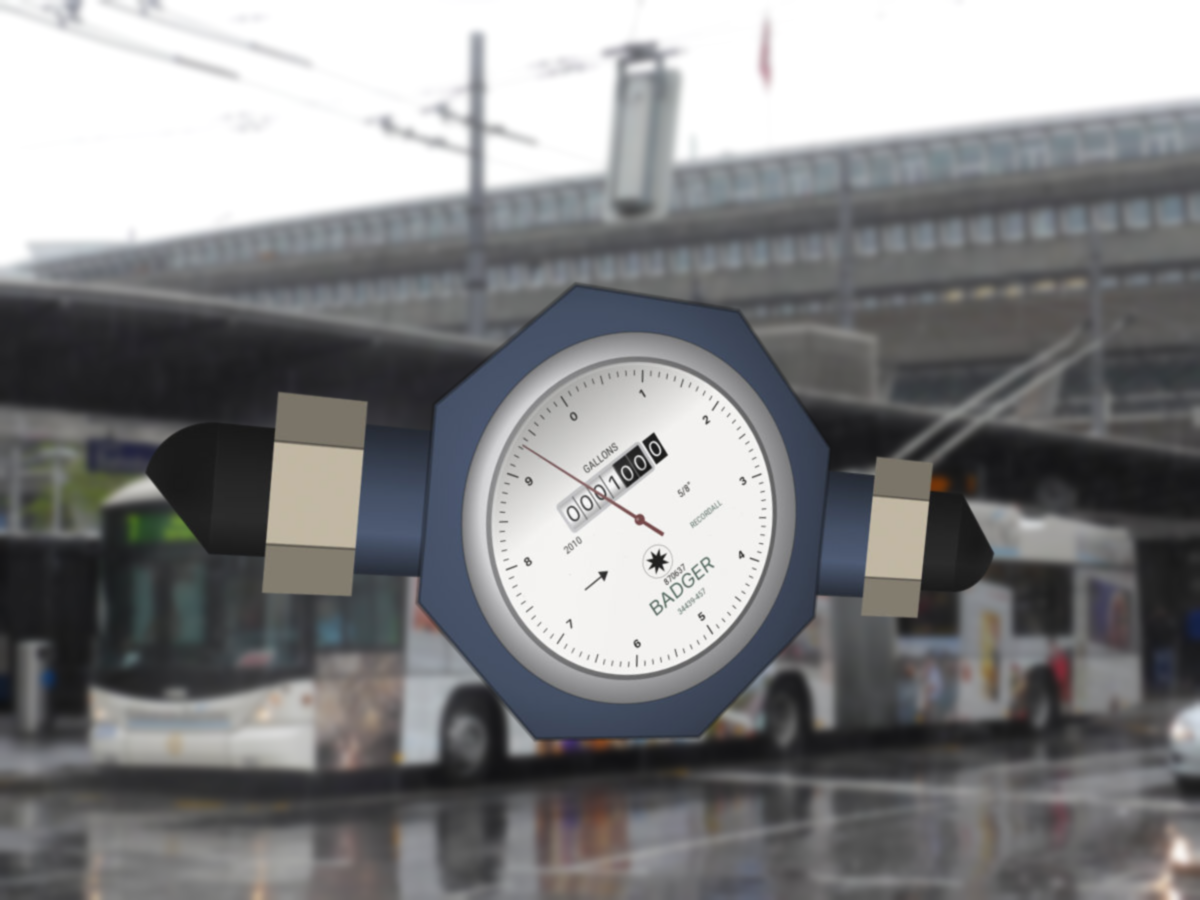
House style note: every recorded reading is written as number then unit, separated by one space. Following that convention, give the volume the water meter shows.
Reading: 999.3 gal
